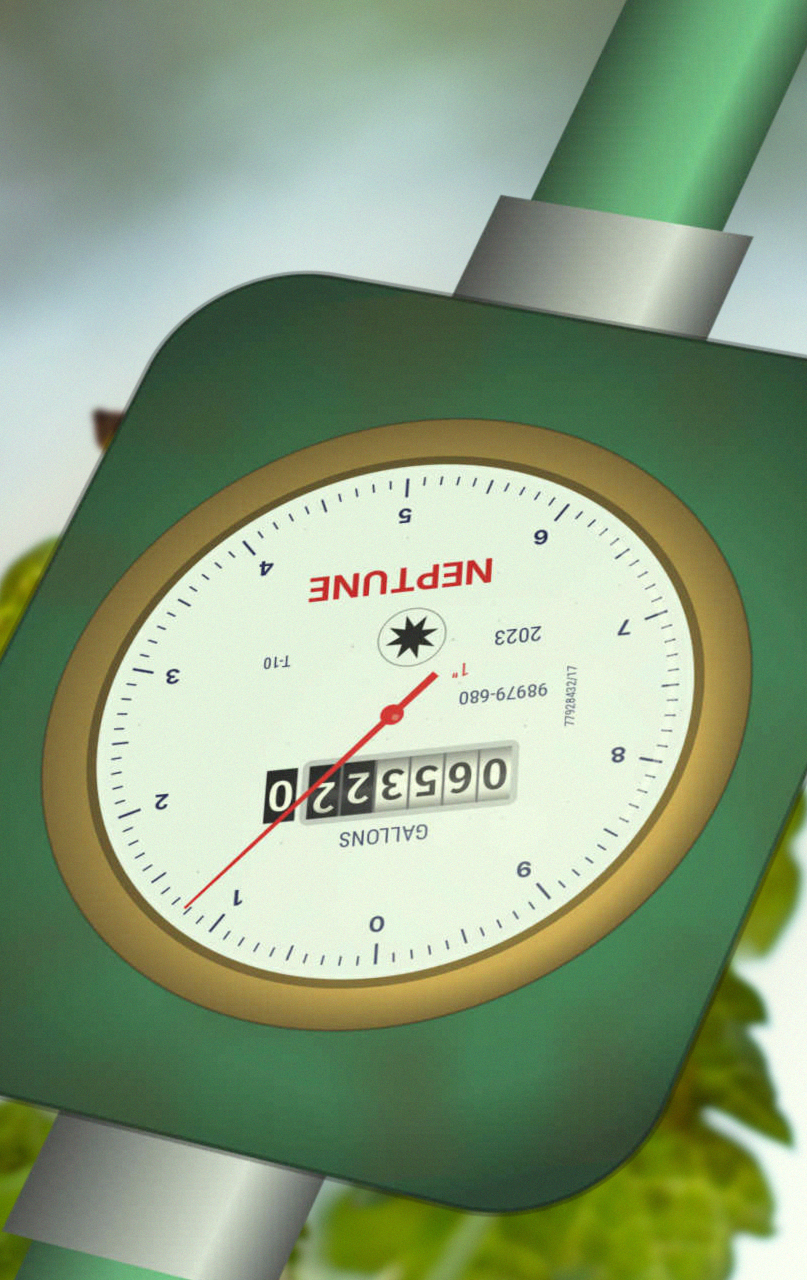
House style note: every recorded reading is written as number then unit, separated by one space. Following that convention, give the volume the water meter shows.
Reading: 653221.2 gal
